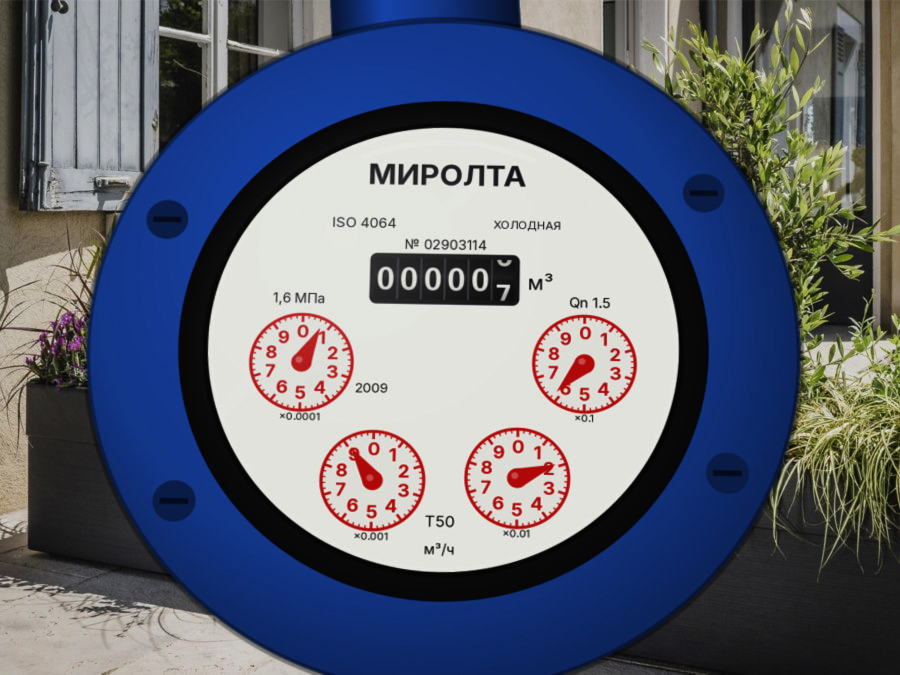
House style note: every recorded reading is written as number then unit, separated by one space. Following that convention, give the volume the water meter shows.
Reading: 6.6190 m³
